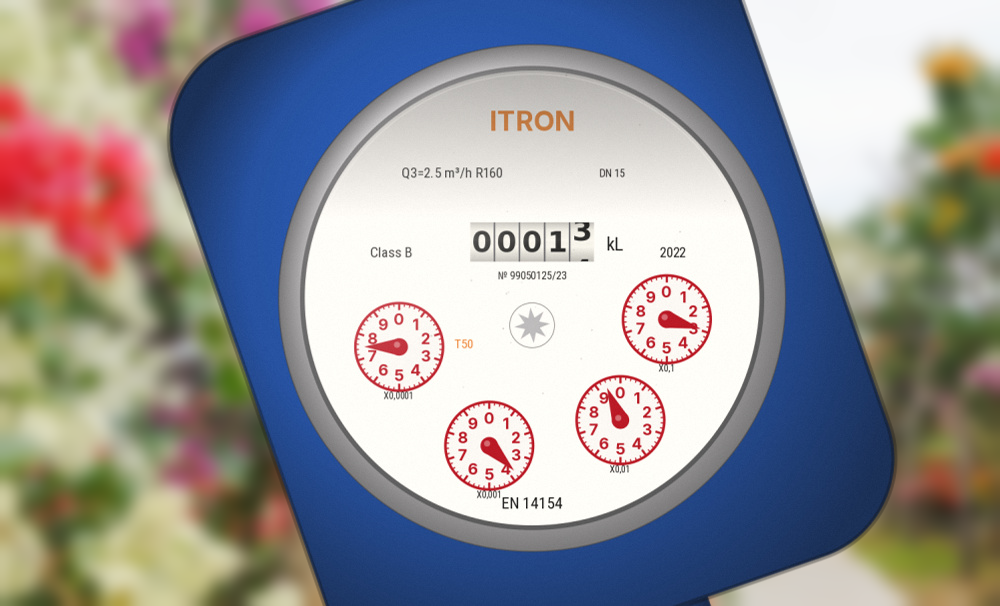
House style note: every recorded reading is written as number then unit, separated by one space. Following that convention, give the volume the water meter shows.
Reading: 13.2937 kL
